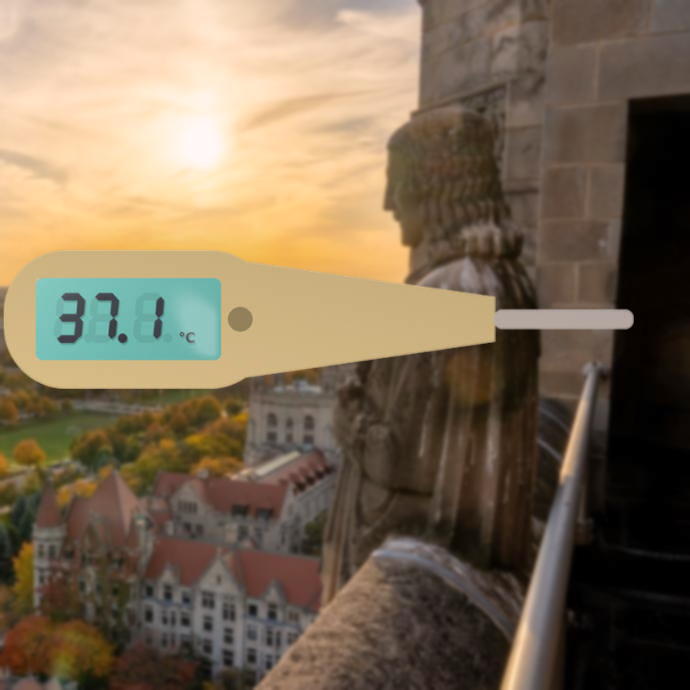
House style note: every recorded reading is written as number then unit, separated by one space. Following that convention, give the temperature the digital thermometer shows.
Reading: 37.1 °C
